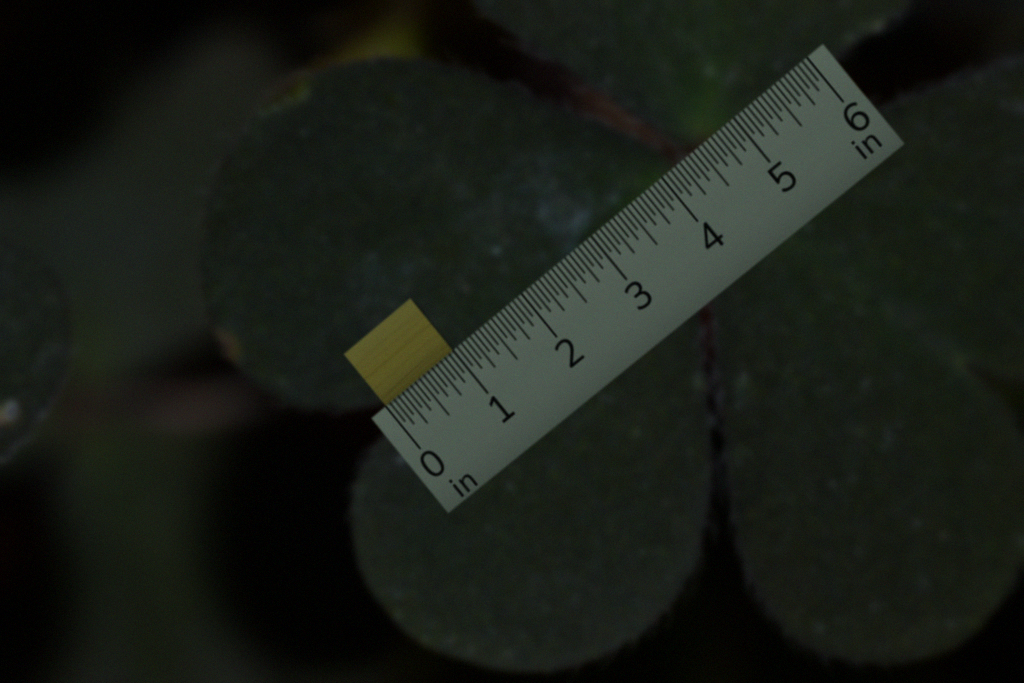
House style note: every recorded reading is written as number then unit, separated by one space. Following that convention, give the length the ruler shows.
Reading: 1 in
